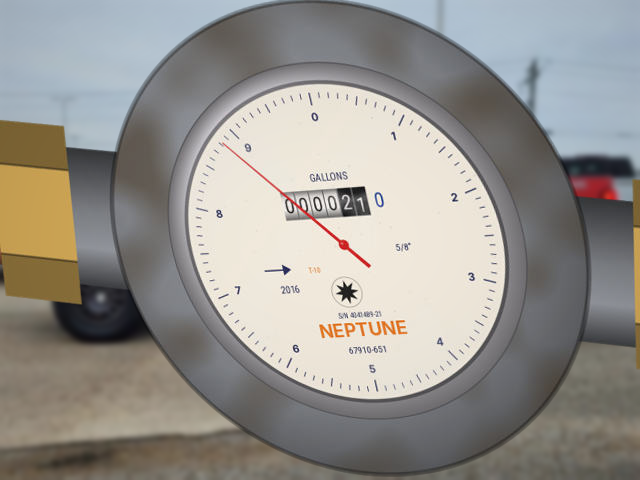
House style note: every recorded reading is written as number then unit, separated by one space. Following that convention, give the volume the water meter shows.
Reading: 208.8 gal
